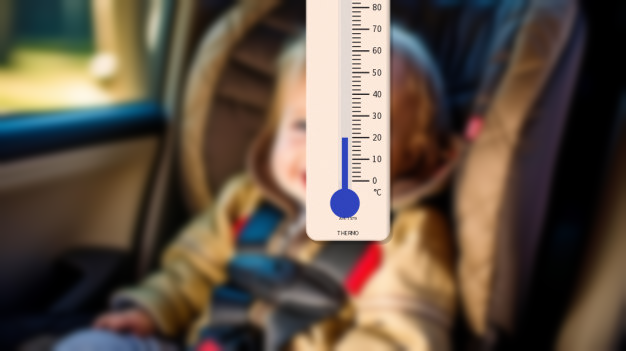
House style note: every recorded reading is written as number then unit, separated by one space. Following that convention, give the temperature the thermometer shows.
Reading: 20 °C
